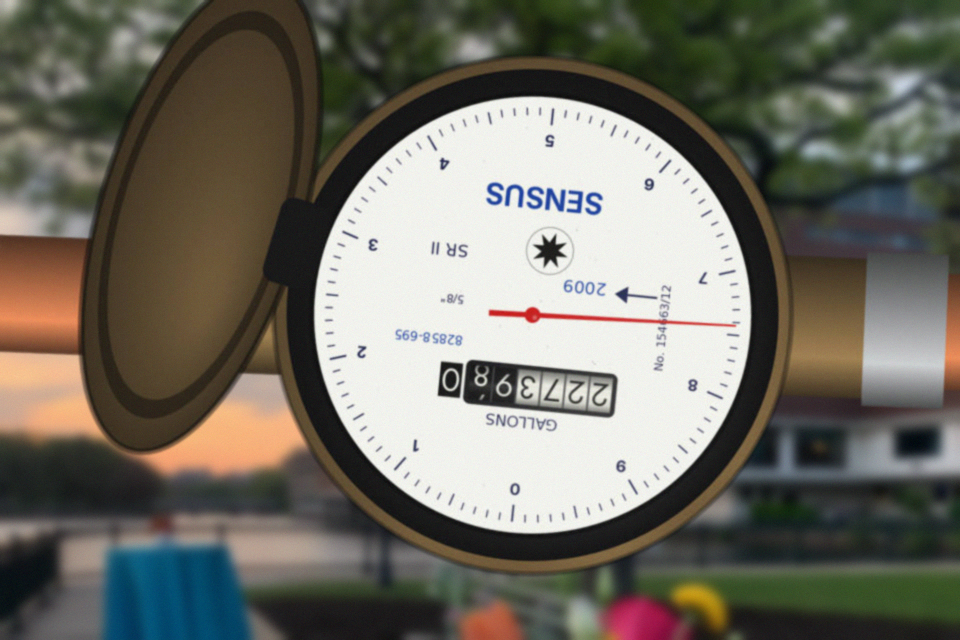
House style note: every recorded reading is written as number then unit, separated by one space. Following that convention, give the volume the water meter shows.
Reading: 2273977.4 gal
